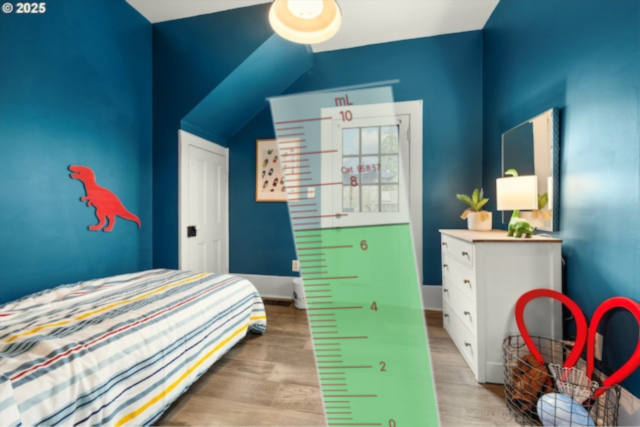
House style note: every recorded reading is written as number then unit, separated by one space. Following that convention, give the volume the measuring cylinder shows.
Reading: 6.6 mL
